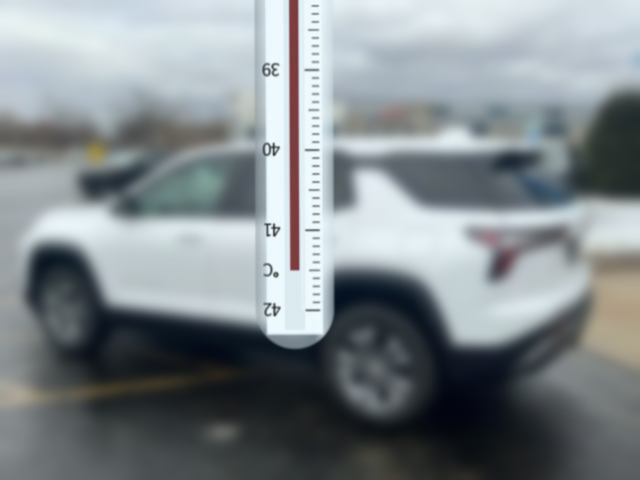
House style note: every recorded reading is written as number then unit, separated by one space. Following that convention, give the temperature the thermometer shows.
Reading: 41.5 °C
